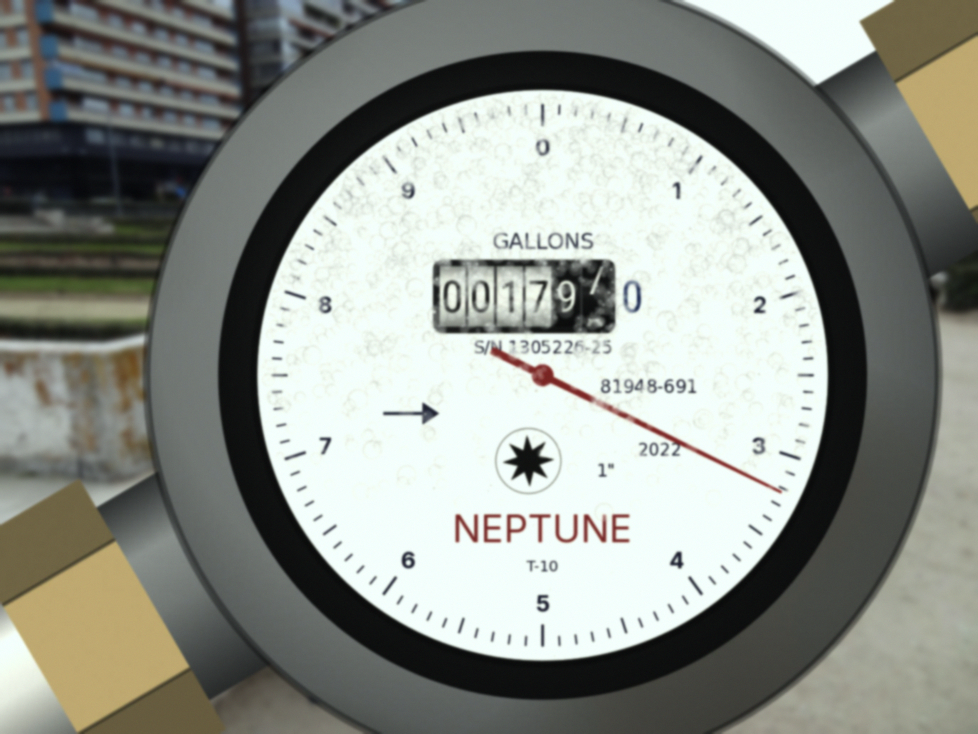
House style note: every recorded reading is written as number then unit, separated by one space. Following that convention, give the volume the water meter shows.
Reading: 17973.2 gal
